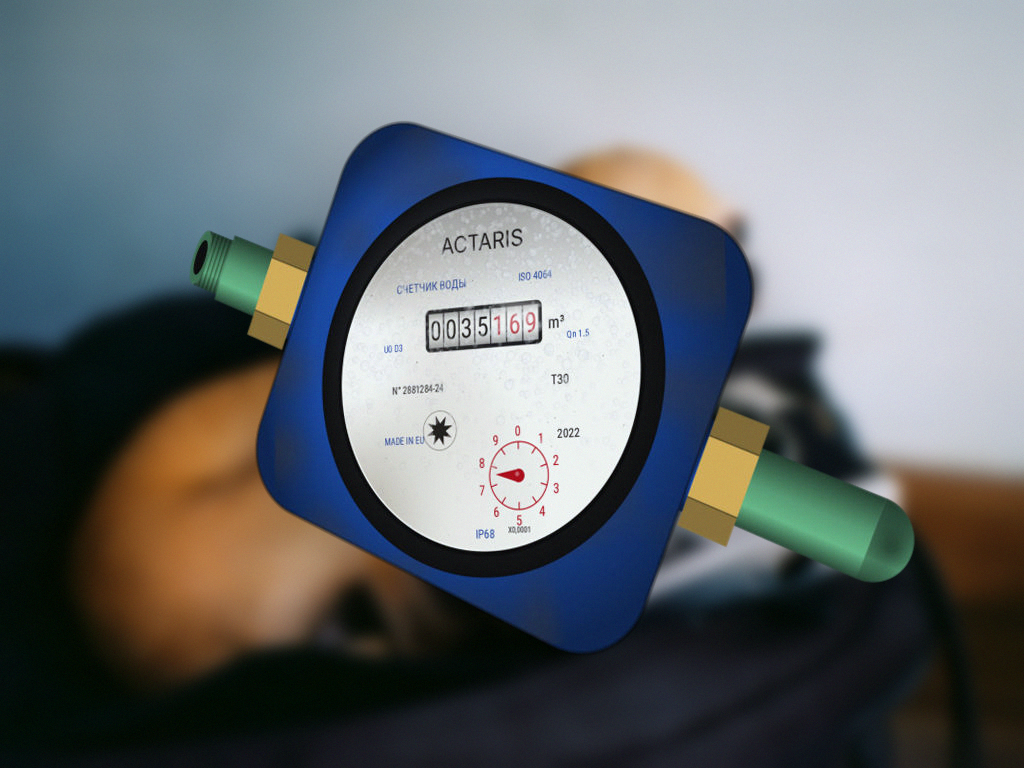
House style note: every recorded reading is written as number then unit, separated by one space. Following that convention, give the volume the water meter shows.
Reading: 35.1697 m³
